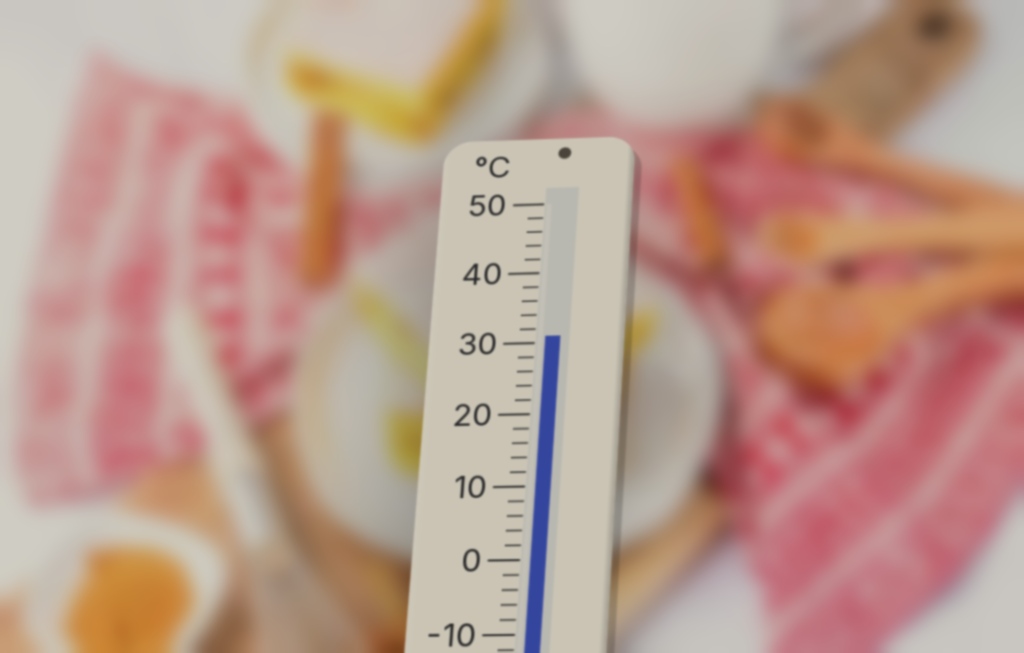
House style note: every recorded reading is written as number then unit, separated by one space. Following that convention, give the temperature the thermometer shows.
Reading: 31 °C
